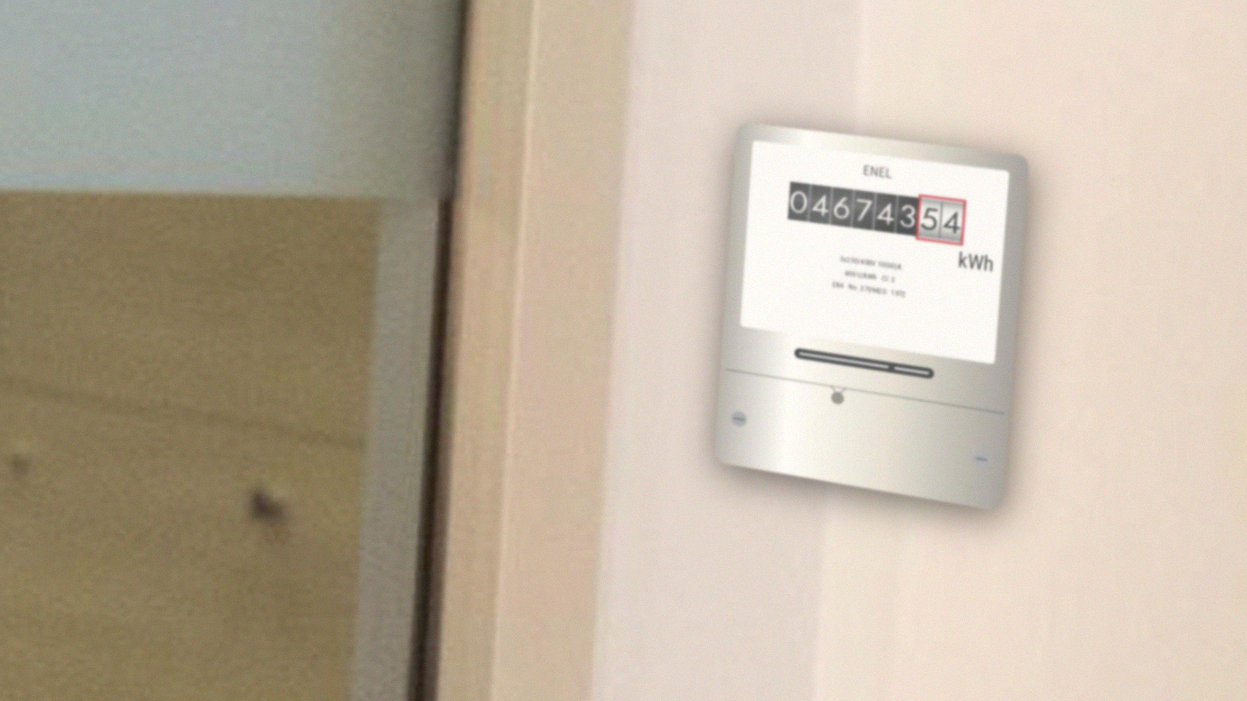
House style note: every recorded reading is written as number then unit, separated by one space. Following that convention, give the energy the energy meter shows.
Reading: 46743.54 kWh
